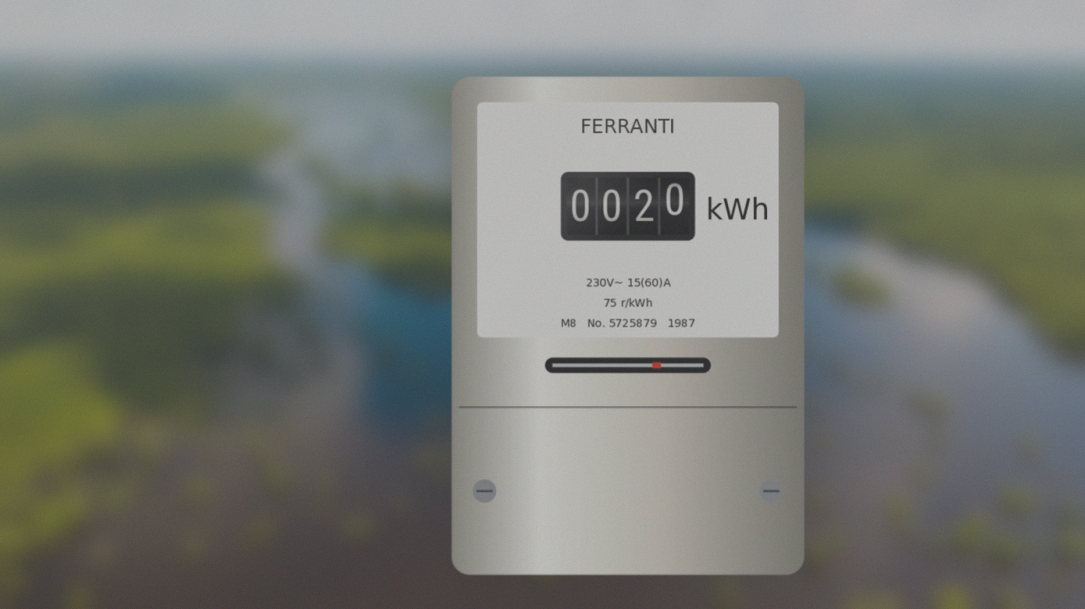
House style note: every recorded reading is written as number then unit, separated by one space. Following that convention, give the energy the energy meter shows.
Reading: 20 kWh
